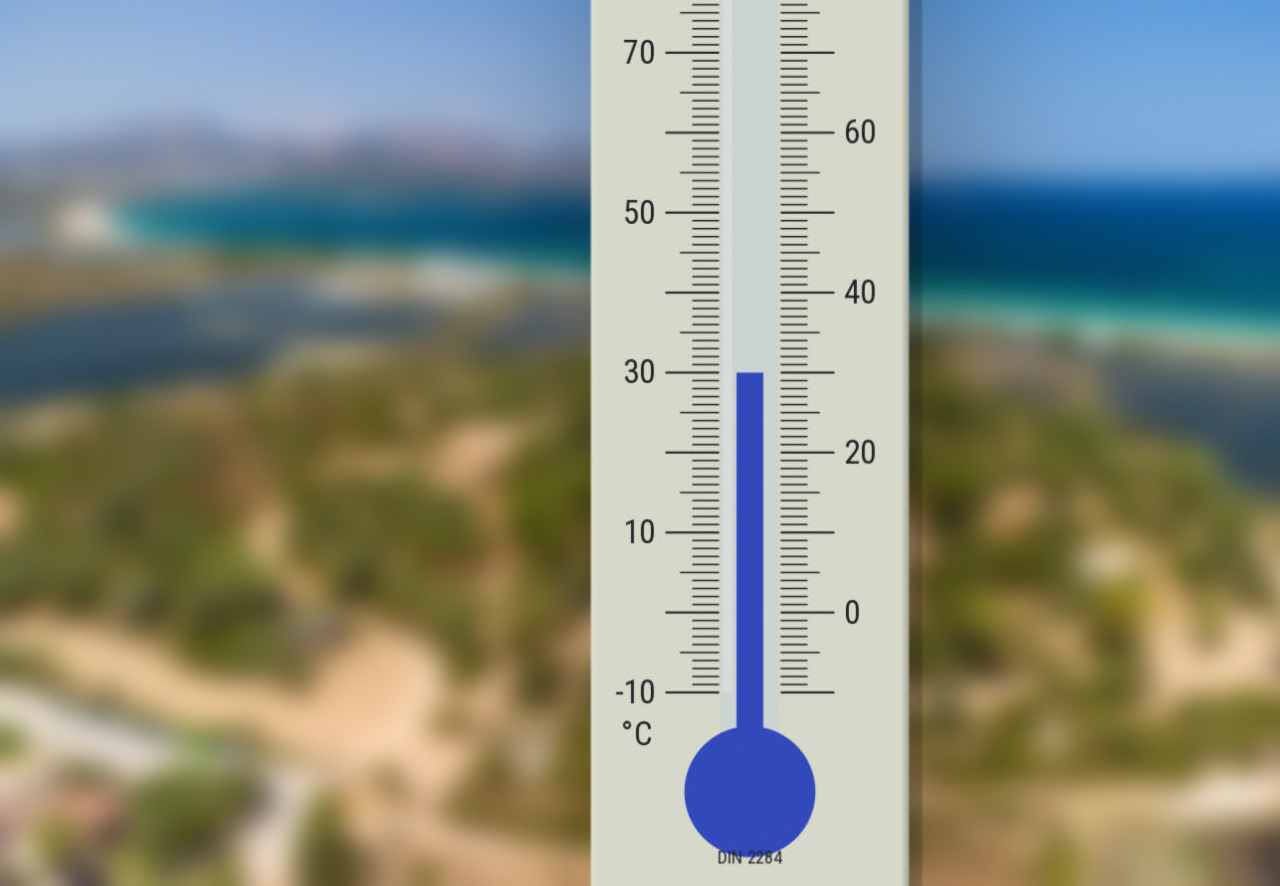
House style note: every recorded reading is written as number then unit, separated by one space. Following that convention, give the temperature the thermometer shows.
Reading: 30 °C
